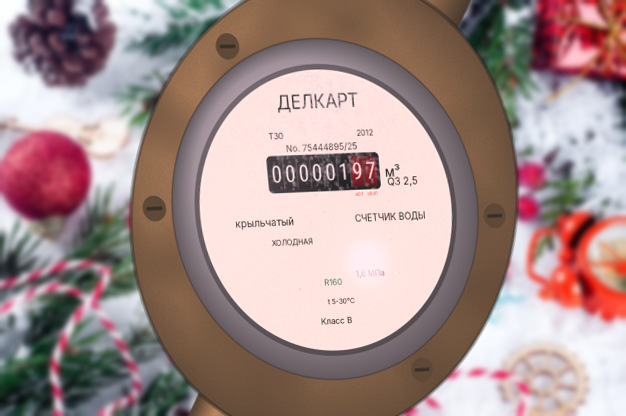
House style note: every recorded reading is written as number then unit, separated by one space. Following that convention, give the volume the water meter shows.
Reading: 1.97 m³
